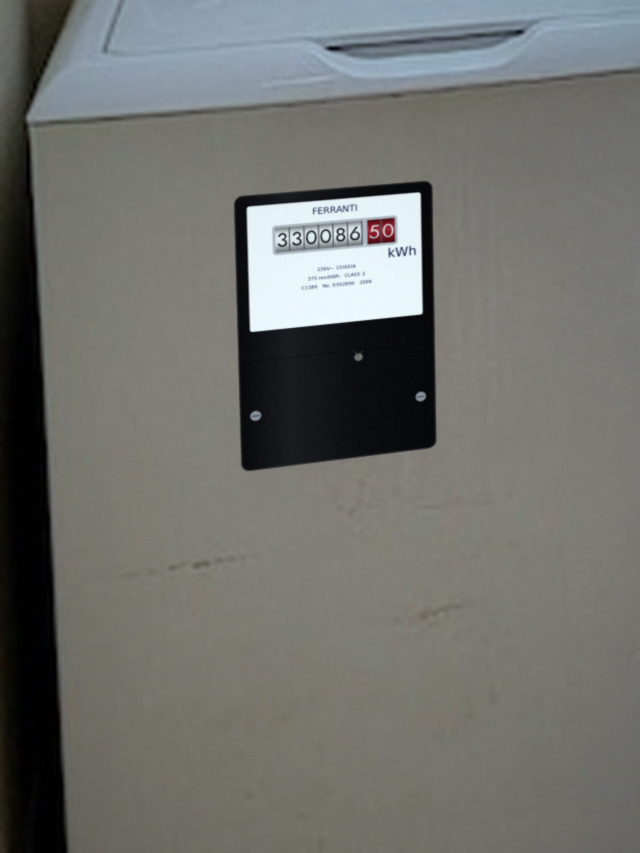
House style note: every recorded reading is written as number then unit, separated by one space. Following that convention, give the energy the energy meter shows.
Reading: 330086.50 kWh
